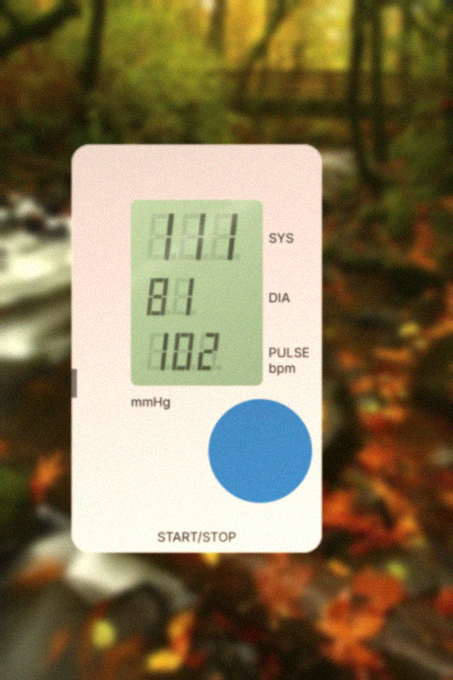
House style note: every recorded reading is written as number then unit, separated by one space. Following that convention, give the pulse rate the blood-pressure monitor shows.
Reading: 102 bpm
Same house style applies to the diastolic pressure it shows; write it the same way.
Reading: 81 mmHg
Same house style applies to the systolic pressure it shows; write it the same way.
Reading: 111 mmHg
